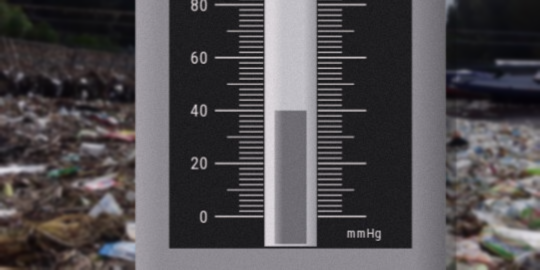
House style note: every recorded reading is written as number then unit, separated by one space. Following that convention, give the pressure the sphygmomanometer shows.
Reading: 40 mmHg
